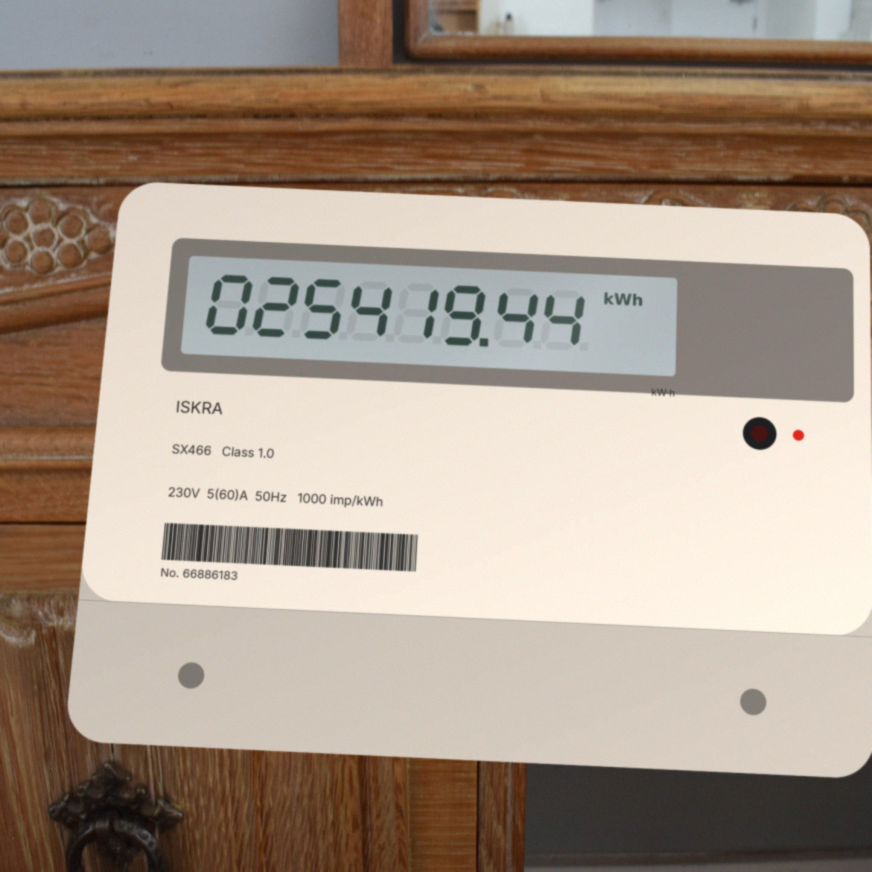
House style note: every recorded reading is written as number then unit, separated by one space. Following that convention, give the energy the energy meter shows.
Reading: 25419.44 kWh
